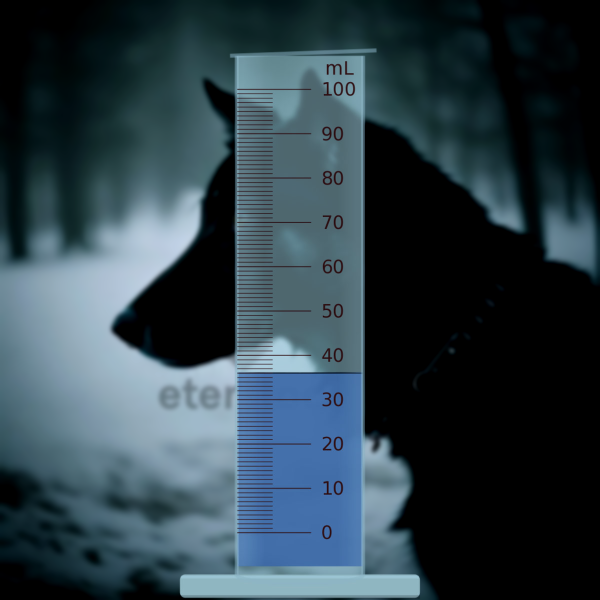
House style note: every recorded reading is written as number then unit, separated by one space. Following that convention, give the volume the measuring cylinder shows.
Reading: 36 mL
